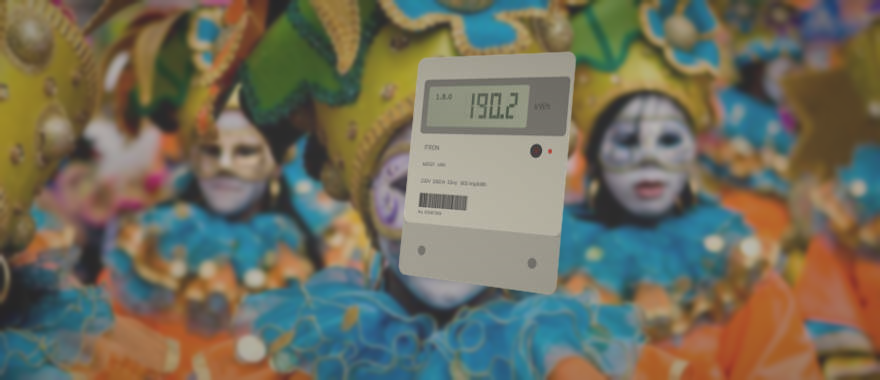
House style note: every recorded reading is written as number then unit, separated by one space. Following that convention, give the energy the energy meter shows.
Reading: 190.2 kWh
